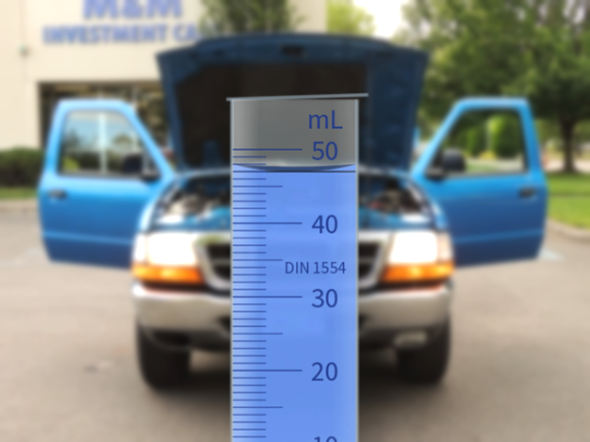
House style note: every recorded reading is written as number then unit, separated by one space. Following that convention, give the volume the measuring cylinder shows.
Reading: 47 mL
